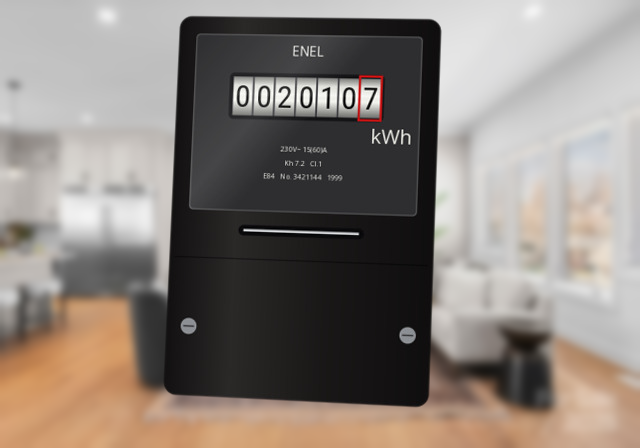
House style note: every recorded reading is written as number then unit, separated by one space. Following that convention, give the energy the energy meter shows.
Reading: 2010.7 kWh
